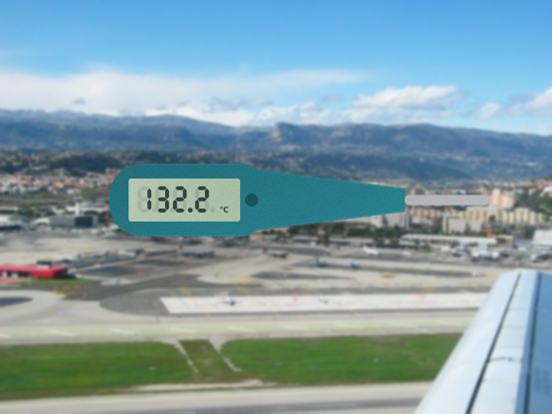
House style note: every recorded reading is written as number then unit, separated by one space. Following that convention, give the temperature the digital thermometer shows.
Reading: 132.2 °C
